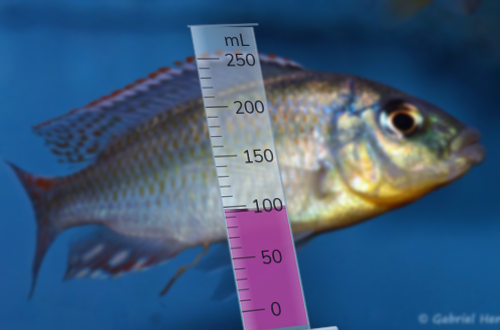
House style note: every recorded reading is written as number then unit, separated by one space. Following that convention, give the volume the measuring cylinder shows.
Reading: 95 mL
